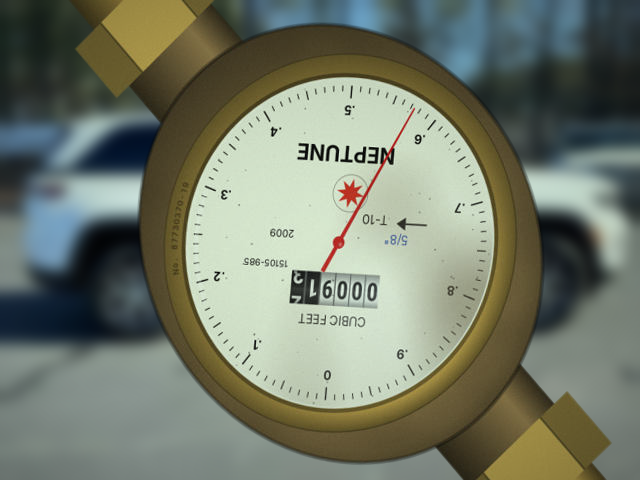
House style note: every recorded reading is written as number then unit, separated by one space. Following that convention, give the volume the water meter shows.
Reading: 912.57 ft³
